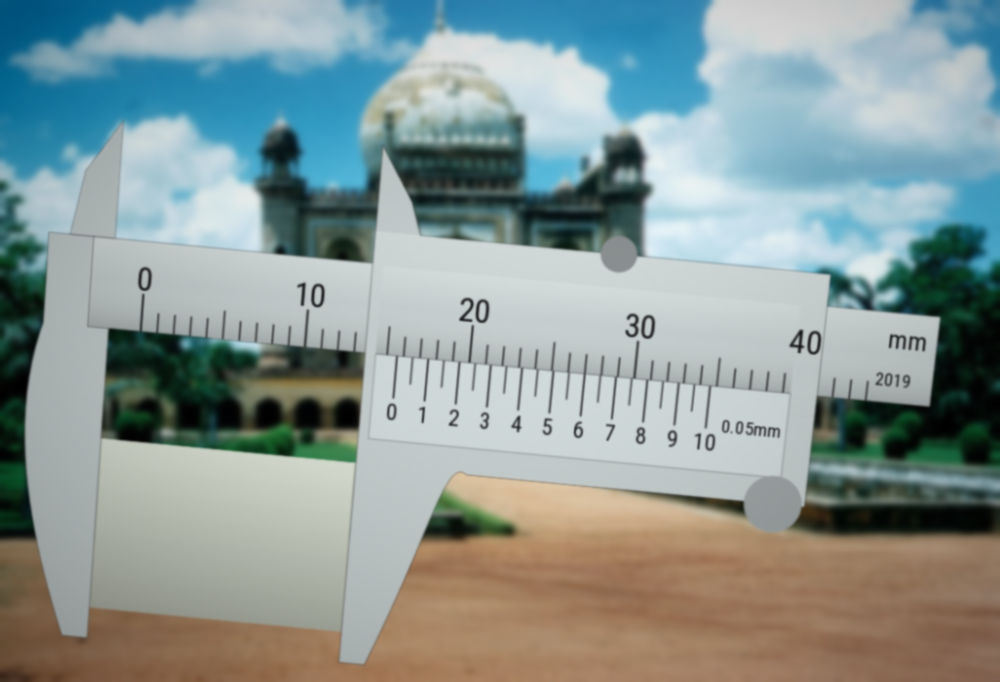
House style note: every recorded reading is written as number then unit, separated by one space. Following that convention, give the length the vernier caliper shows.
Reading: 15.6 mm
